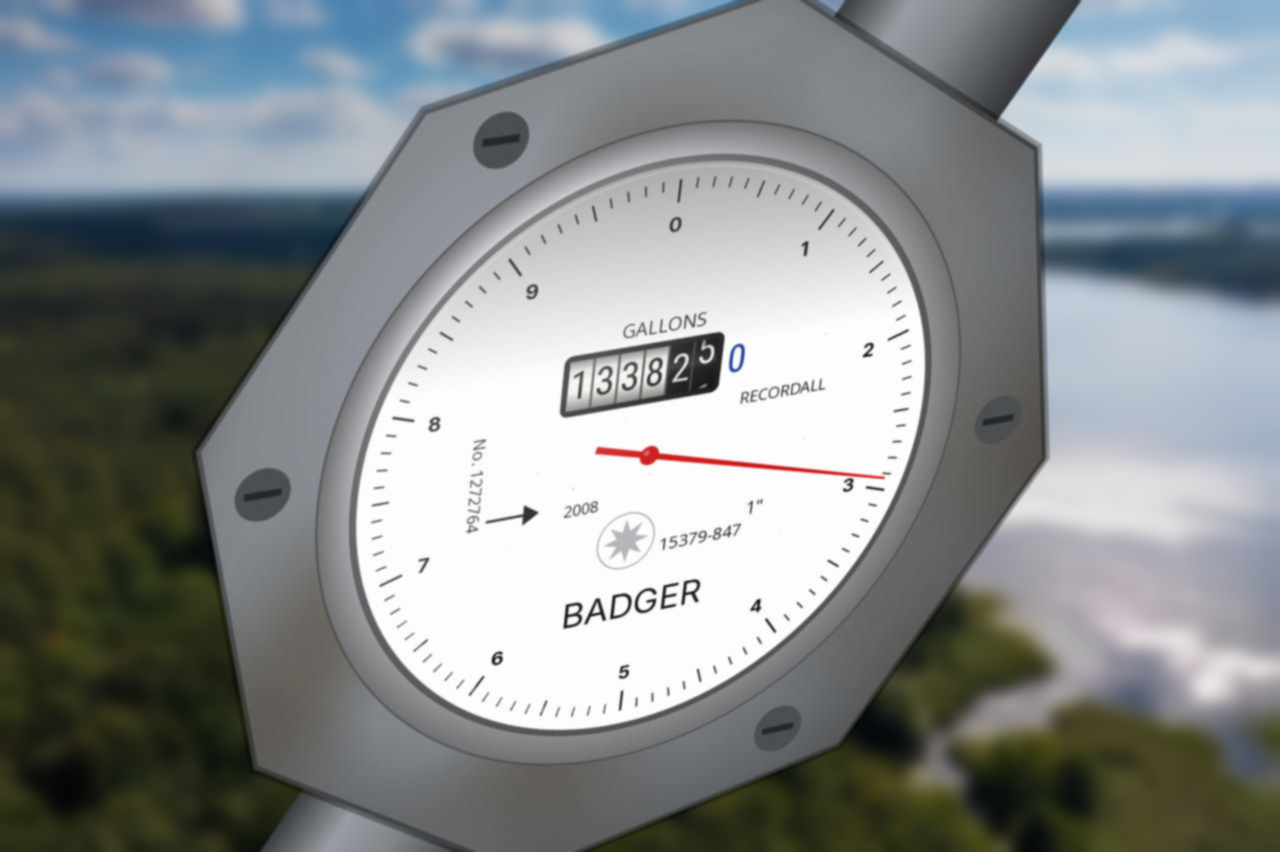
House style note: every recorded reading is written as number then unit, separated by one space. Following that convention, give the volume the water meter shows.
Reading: 1338252.9 gal
